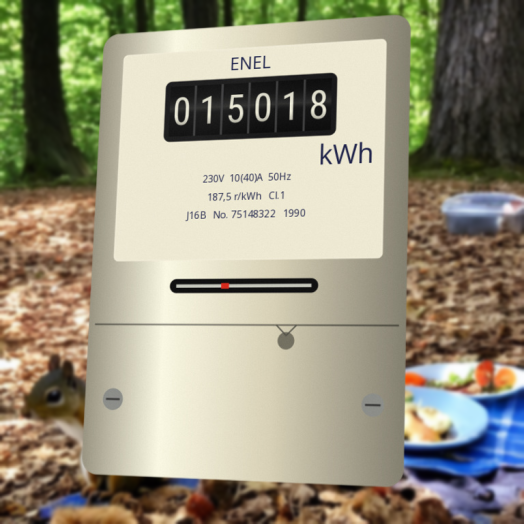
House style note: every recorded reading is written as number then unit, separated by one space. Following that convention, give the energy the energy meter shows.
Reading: 15018 kWh
